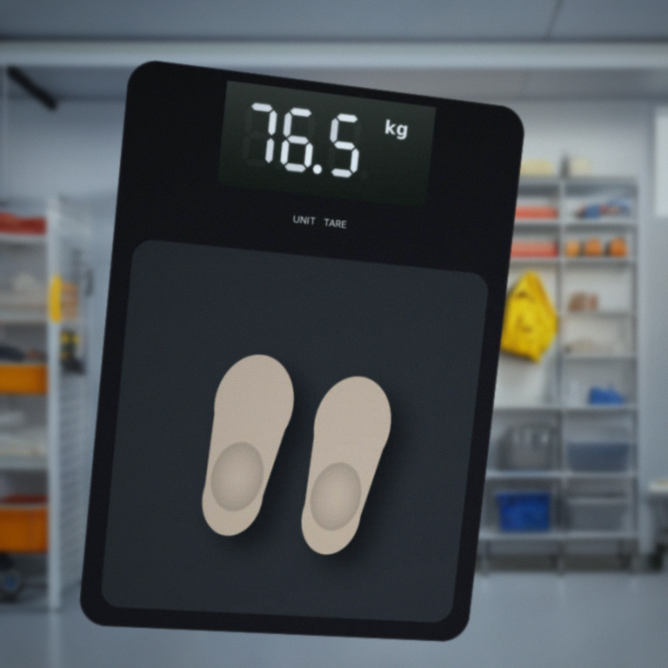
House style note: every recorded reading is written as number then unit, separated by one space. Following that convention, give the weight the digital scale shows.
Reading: 76.5 kg
